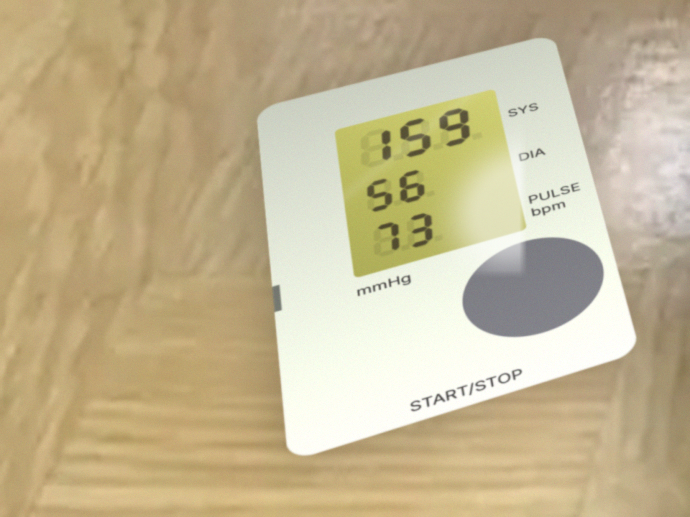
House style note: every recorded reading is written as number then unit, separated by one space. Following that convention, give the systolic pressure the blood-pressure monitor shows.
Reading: 159 mmHg
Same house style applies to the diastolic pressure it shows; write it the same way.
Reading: 56 mmHg
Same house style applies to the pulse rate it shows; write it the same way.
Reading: 73 bpm
